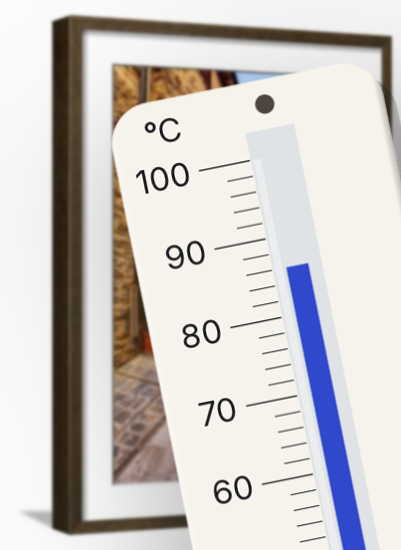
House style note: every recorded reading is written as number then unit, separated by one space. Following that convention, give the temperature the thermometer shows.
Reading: 86 °C
